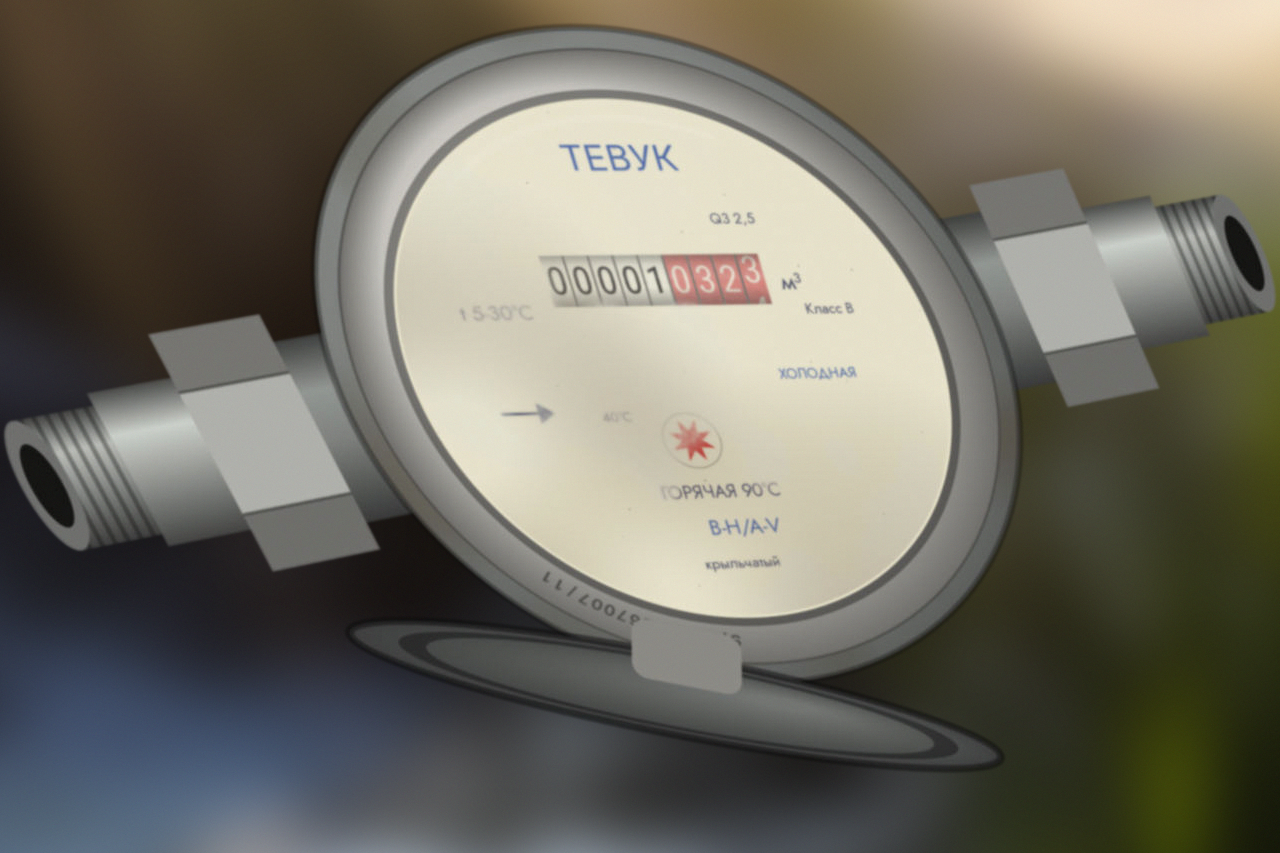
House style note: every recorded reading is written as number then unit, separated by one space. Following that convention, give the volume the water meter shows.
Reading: 1.0323 m³
